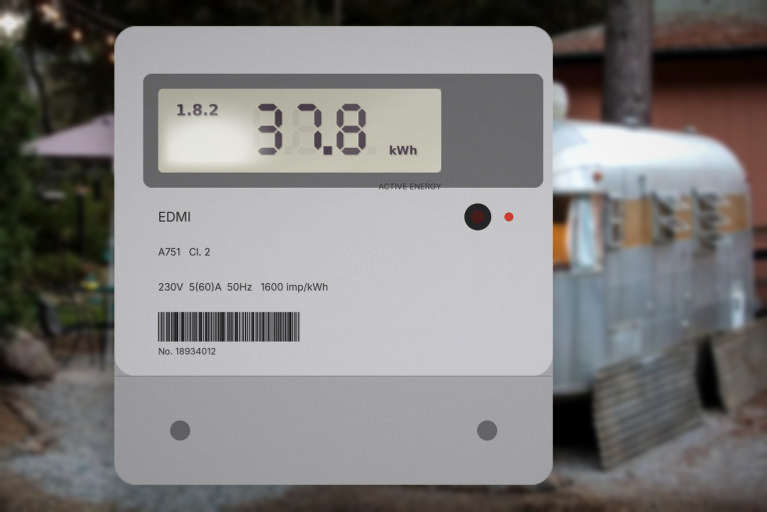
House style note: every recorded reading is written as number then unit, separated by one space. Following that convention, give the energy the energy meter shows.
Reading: 37.8 kWh
